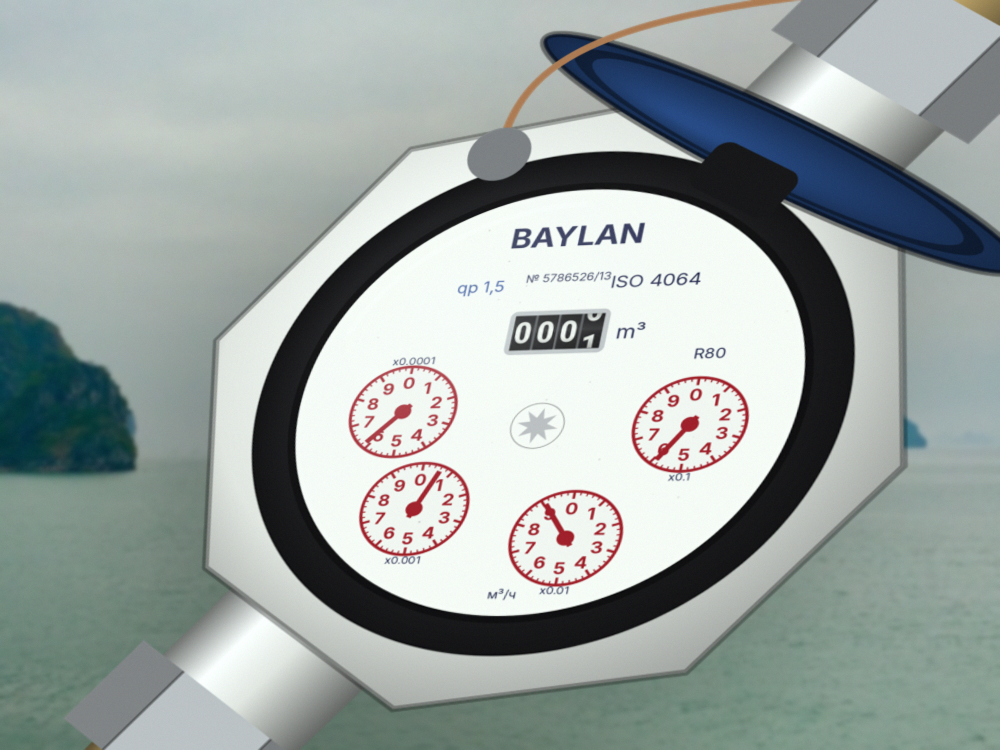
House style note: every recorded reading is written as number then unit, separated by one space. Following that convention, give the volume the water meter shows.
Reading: 0.5906 m³
